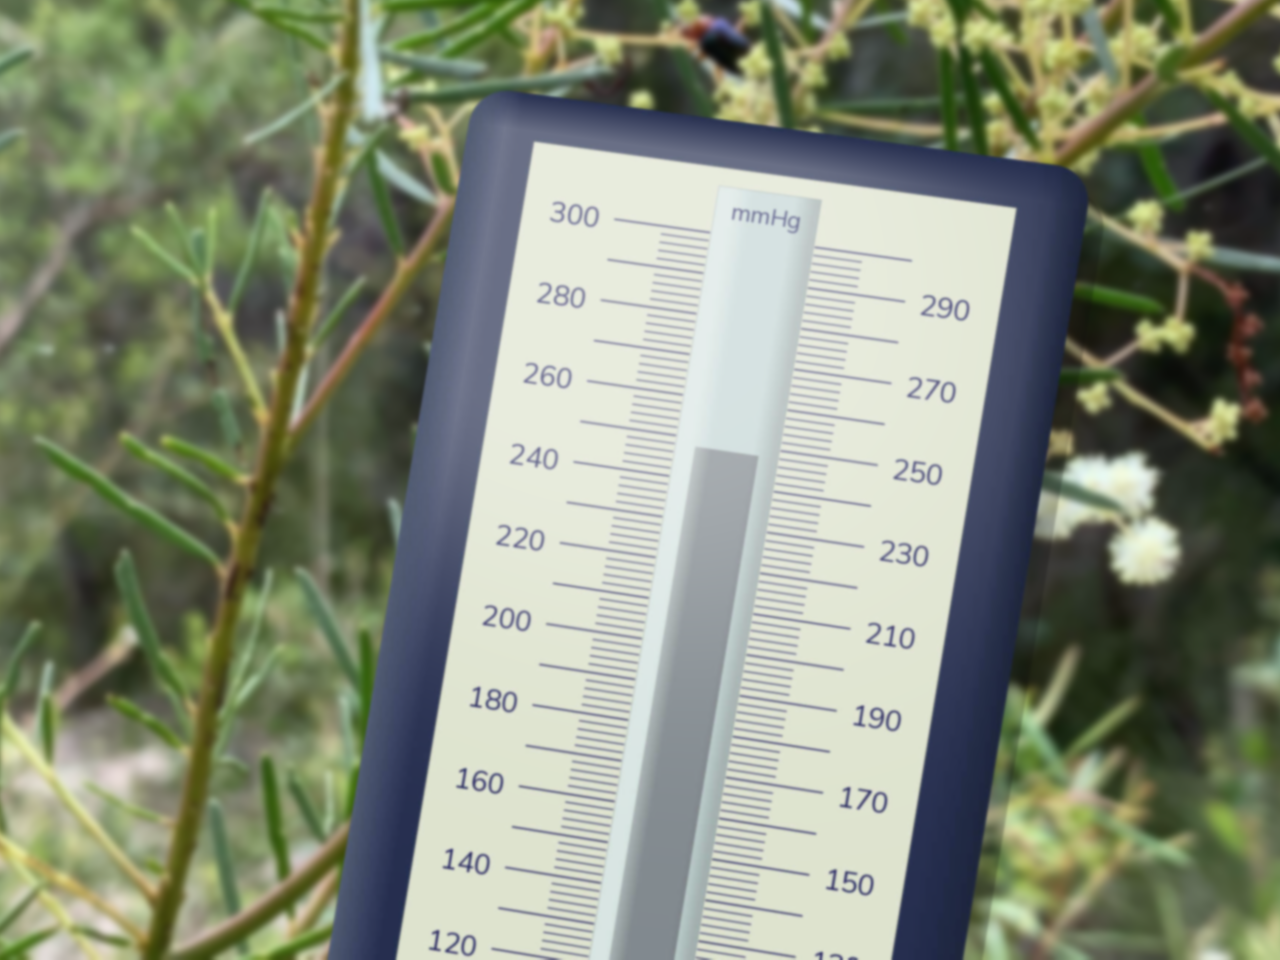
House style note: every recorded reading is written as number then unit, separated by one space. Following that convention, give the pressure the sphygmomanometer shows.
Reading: 248 mmHg
